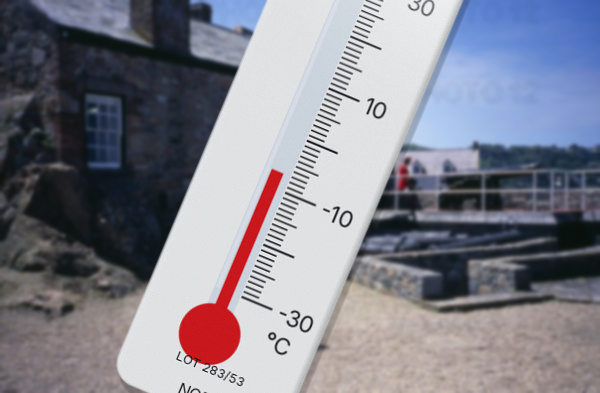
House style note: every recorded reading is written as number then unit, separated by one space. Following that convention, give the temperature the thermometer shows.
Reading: -7 °C
